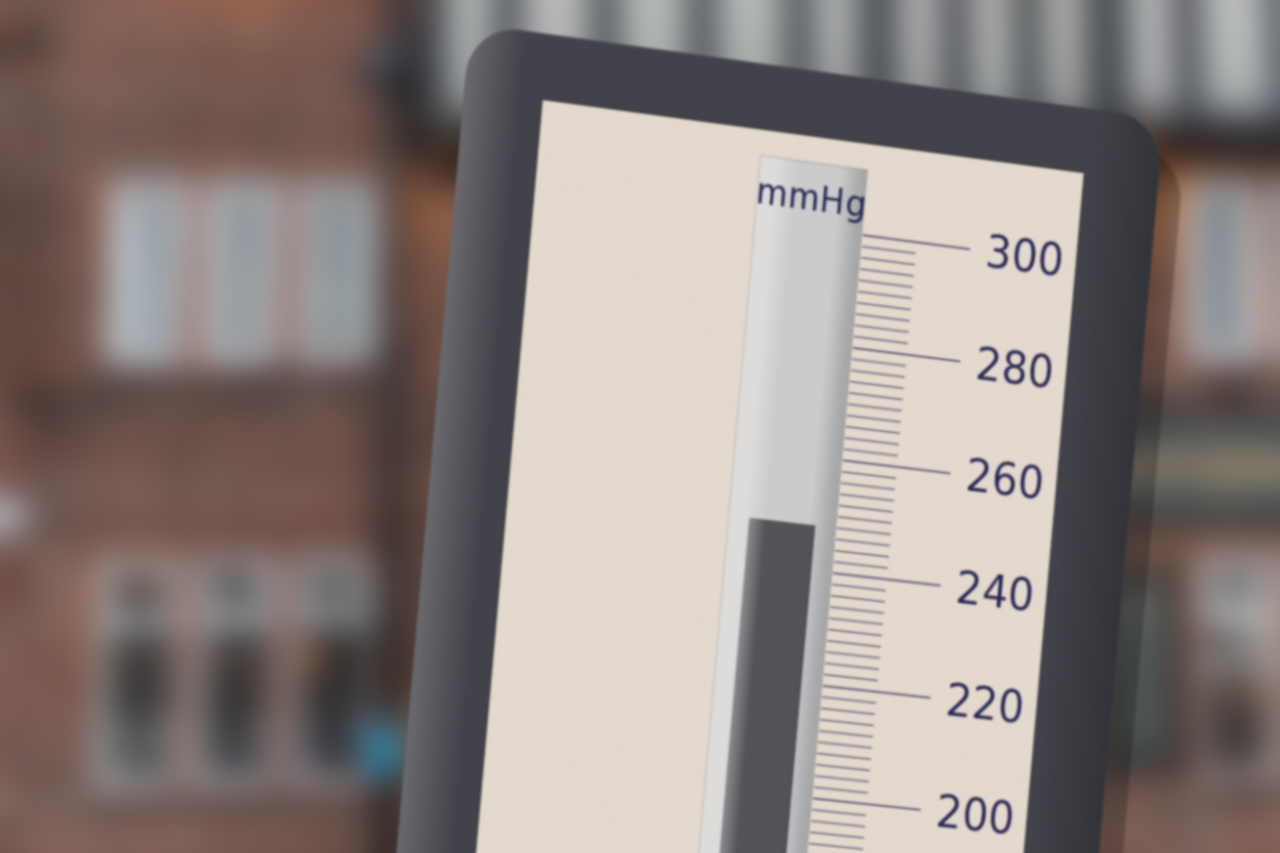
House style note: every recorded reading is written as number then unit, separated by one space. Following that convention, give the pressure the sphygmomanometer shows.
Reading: 248 mmHg
